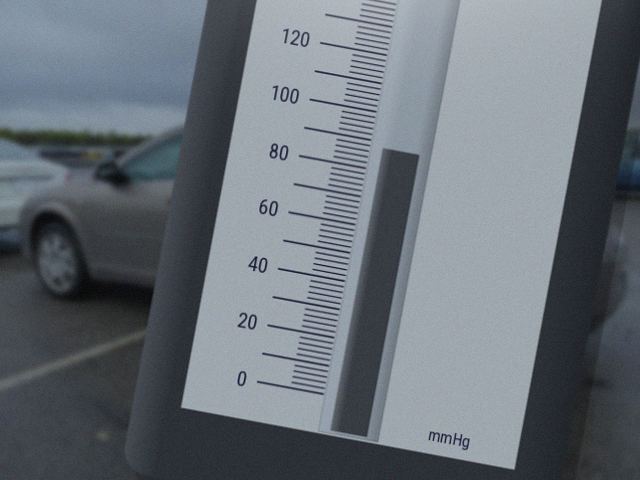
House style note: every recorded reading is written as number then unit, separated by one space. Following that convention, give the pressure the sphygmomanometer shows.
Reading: 88 mmHg
